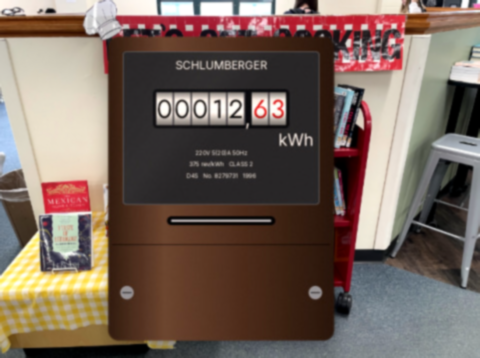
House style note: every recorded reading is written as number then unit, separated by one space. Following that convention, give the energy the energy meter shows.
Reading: 12.63 kWh
